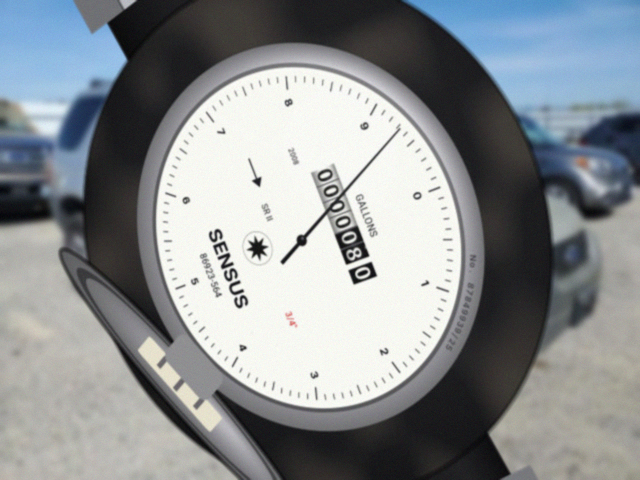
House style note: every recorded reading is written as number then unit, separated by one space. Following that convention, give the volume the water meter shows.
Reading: 79.3 gal
